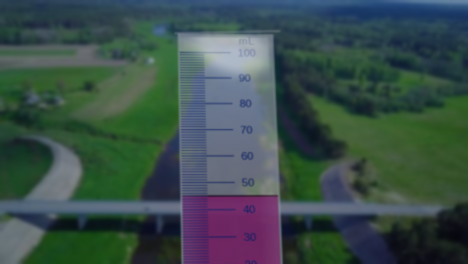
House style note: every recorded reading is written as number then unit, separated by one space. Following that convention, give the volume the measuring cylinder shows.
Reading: 45 mL
